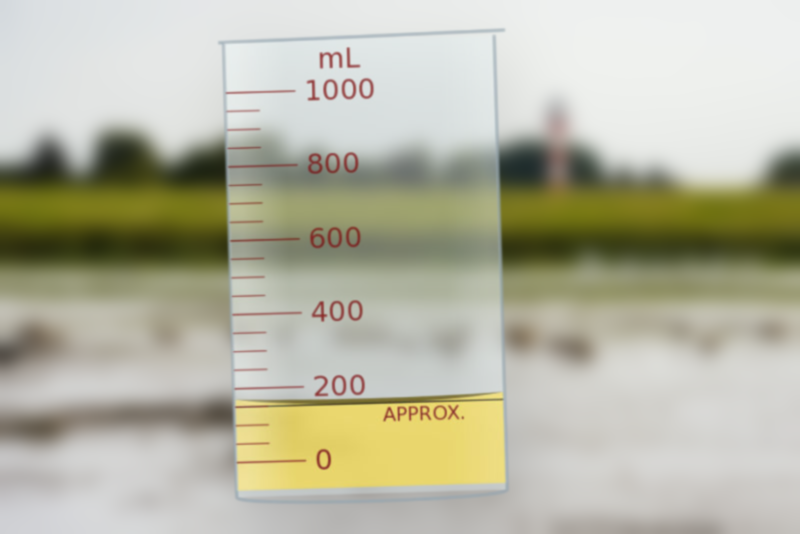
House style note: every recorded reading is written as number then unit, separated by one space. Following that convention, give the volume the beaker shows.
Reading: 150 mL
